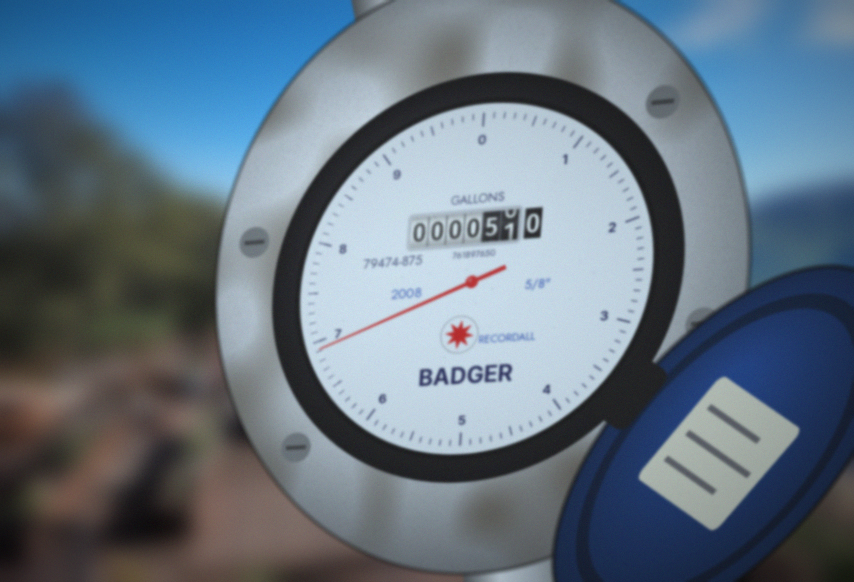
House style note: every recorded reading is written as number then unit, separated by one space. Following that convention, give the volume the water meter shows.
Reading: 506.9 gal
